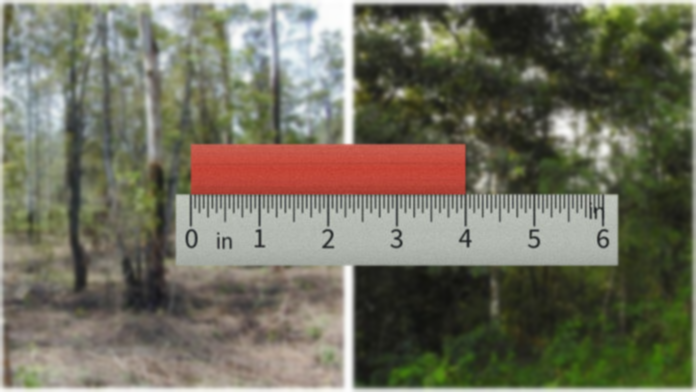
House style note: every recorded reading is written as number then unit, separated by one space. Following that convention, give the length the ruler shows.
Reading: 4 in
